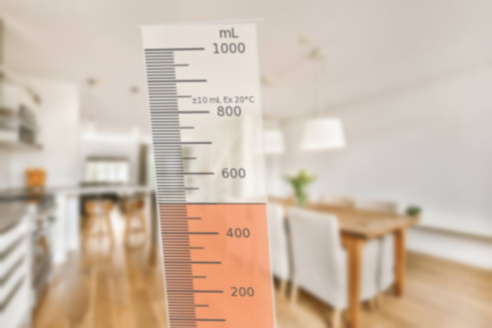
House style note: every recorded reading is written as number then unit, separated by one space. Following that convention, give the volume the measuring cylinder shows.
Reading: 500 mL
